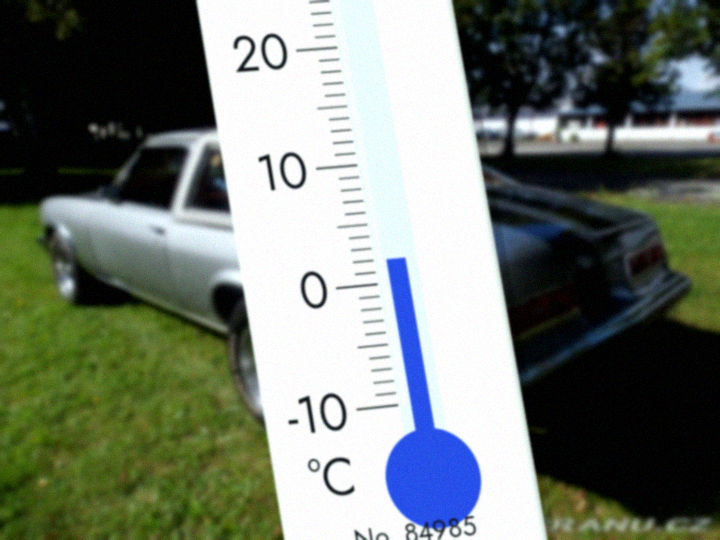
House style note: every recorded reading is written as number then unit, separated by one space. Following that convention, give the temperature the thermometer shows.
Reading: 2 °C
